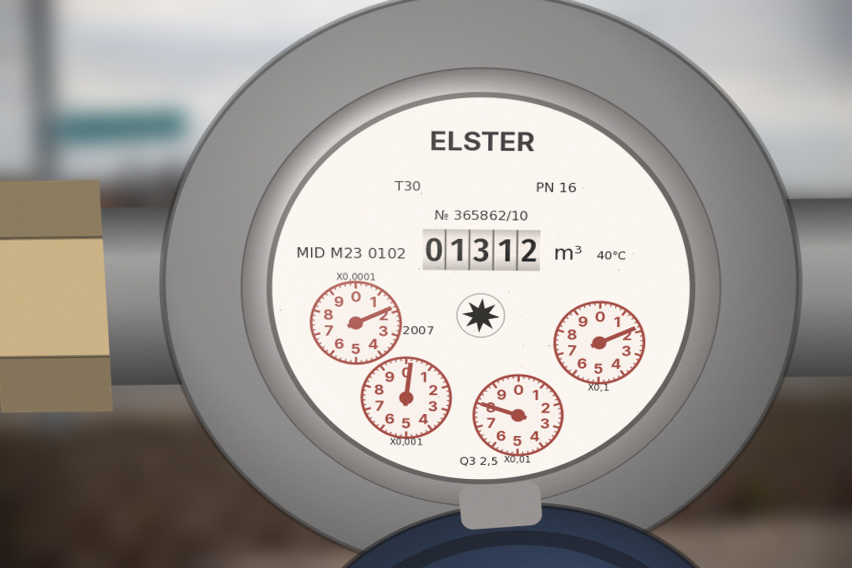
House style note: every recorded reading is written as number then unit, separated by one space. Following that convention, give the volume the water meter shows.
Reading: 1312.1801 m³
